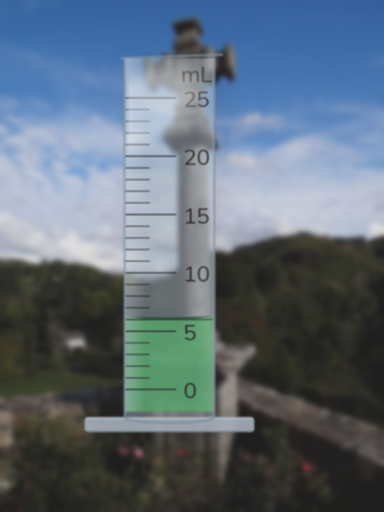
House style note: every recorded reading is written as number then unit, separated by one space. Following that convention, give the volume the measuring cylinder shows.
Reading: 6 mL
